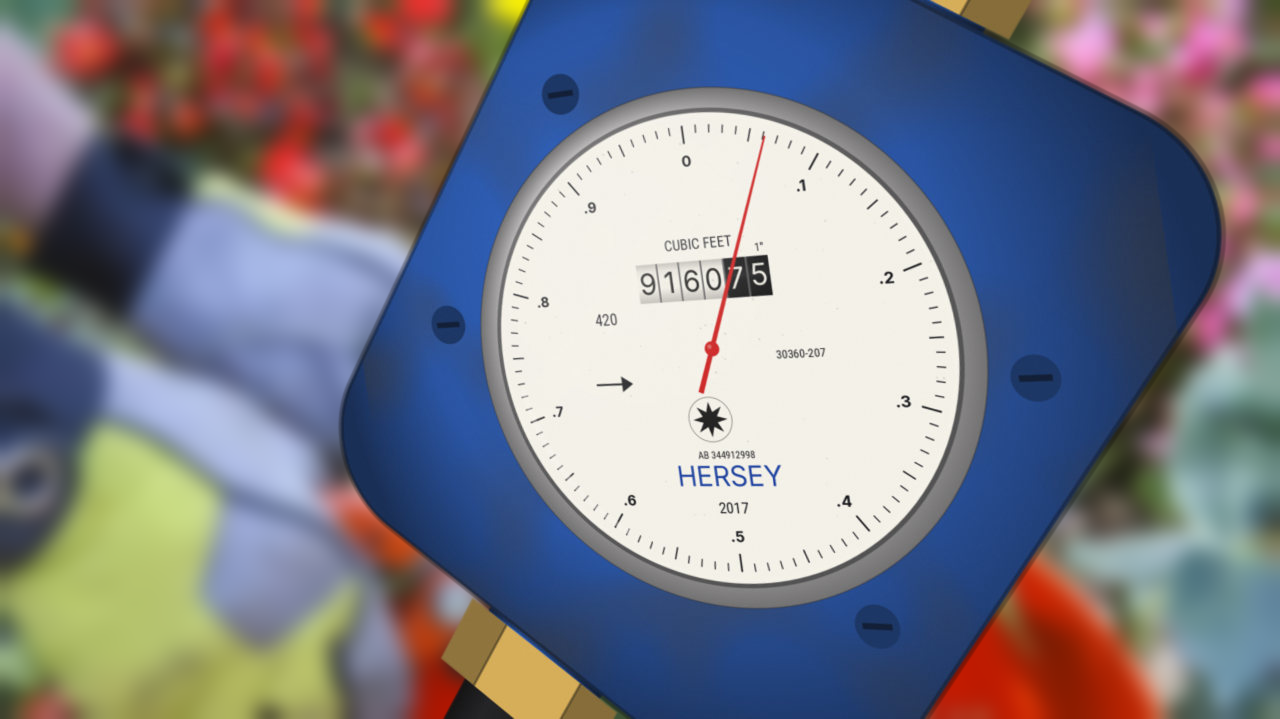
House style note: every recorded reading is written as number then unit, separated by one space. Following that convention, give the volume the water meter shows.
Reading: 916075.06 ft³
